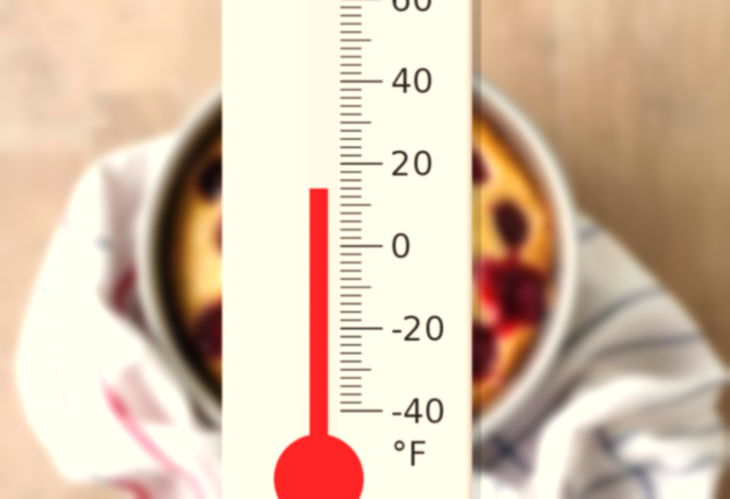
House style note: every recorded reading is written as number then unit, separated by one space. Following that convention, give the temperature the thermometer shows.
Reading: 14 °F
